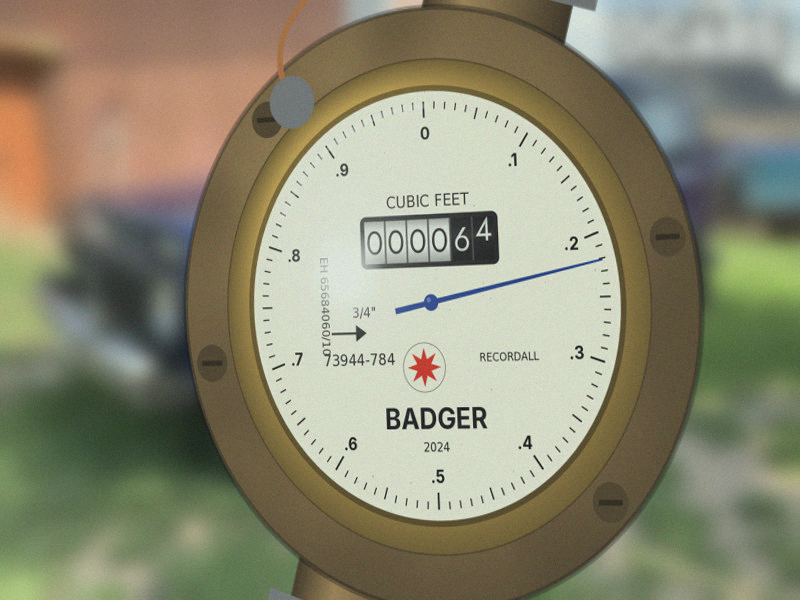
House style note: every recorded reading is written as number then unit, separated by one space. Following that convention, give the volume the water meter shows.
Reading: 64.22 ft³
